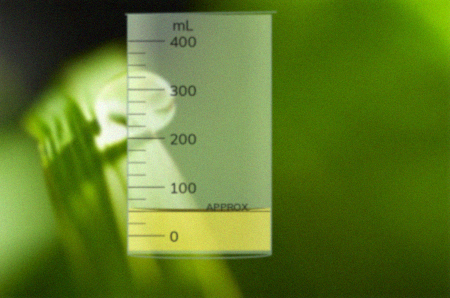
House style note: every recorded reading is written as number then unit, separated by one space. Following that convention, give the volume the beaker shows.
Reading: 50 mL
